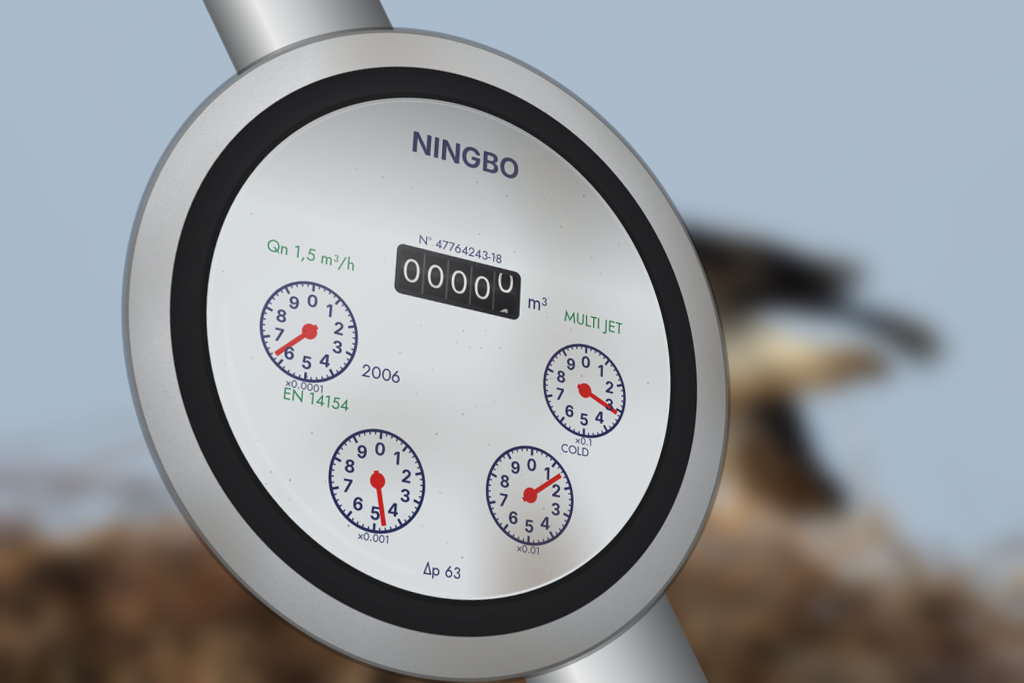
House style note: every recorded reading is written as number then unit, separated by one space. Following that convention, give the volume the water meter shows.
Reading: 0.3146 m³
